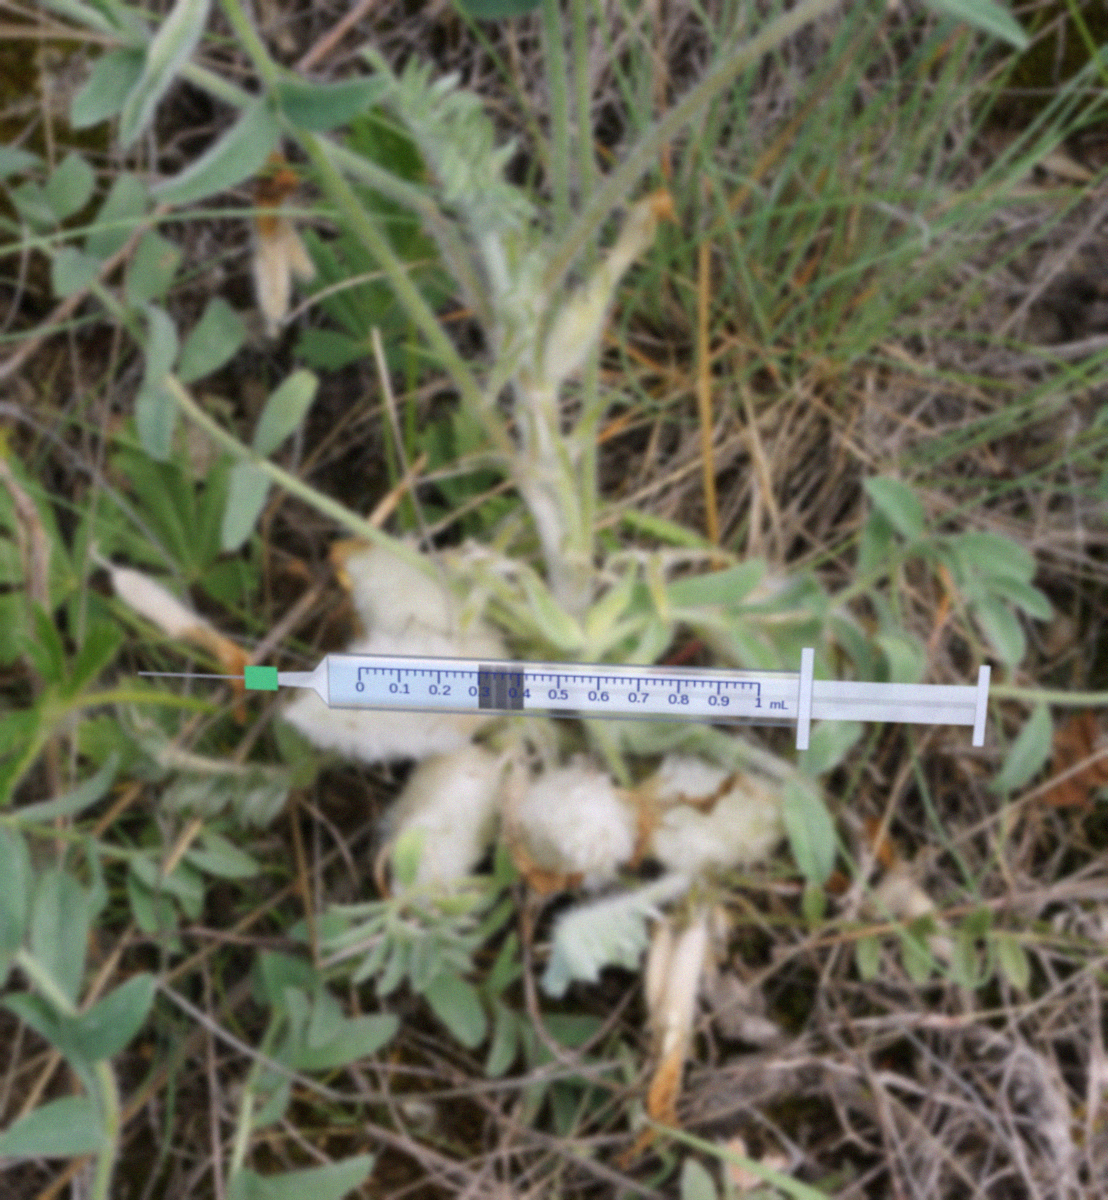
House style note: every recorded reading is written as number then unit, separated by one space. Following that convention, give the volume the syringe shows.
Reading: 0.3 mL
